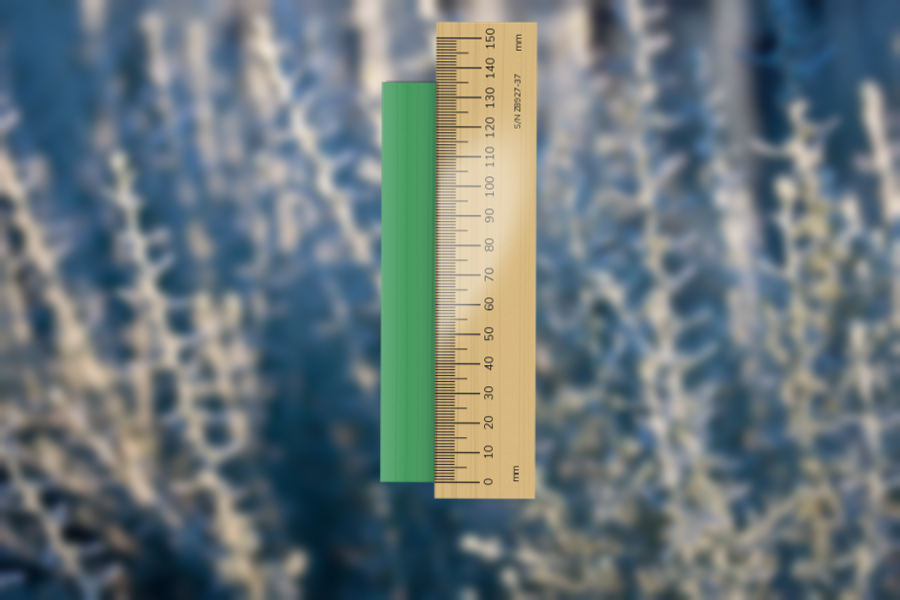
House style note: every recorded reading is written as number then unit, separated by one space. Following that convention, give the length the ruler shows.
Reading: 135 mm
